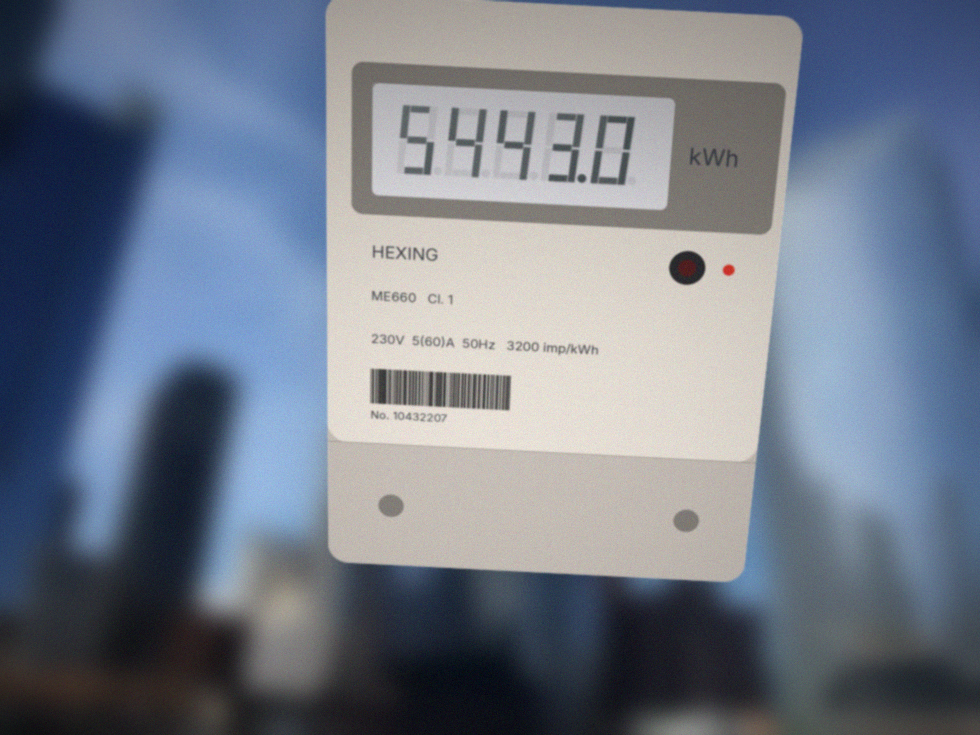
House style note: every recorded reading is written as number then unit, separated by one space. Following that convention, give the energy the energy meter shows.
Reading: 5443.0 kWh
